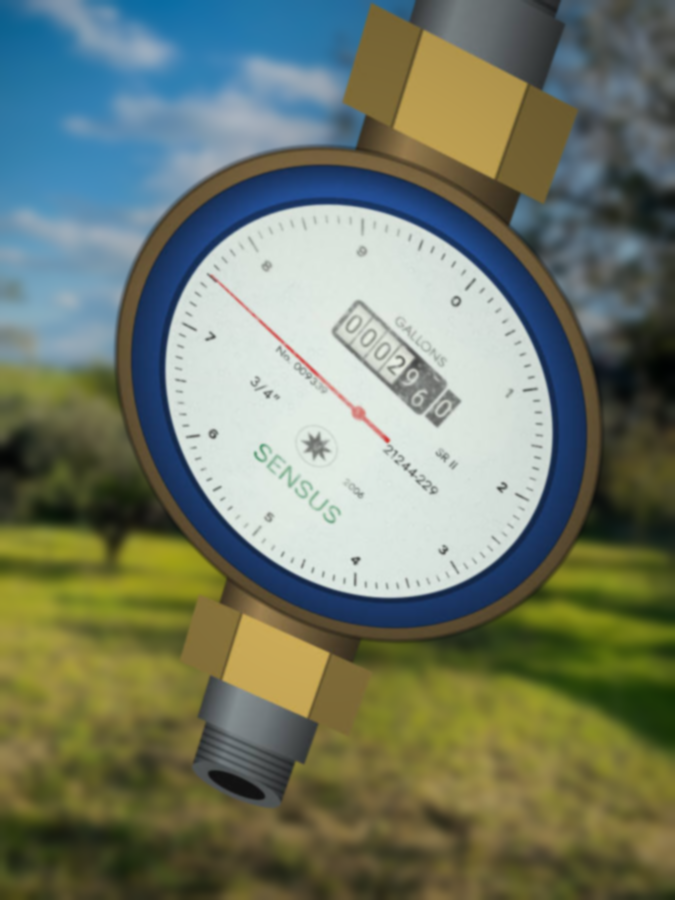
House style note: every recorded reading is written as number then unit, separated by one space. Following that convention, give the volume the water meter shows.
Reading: 2957.5 gal
